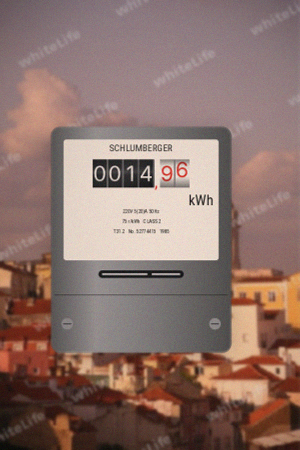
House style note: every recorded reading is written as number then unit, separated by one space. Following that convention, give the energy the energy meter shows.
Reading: 14.96 kWh
